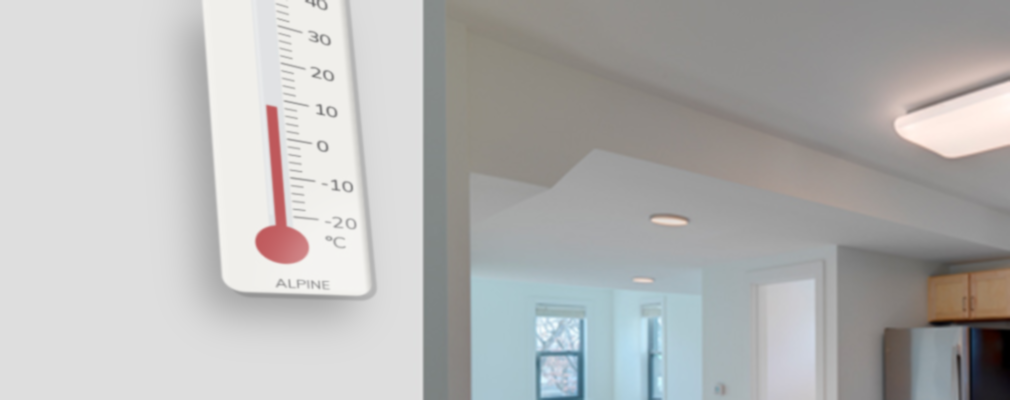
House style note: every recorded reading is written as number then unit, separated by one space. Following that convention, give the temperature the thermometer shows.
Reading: 8 °C
